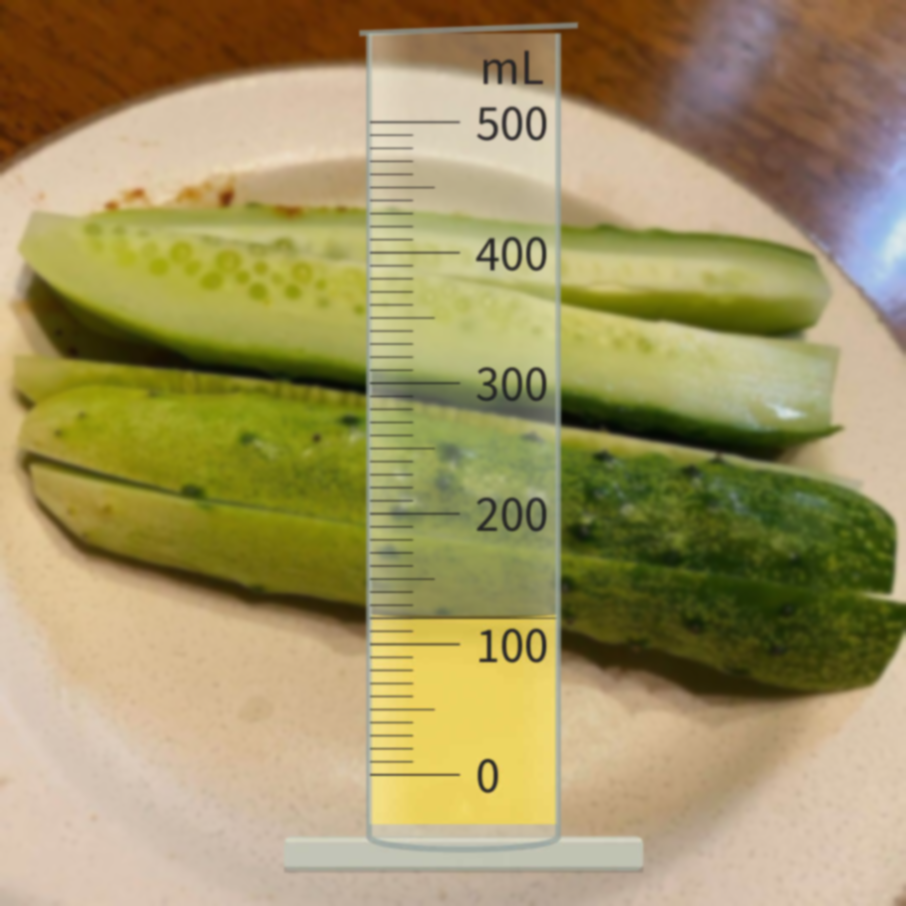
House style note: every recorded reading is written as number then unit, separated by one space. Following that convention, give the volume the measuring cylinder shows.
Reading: 120 mL
